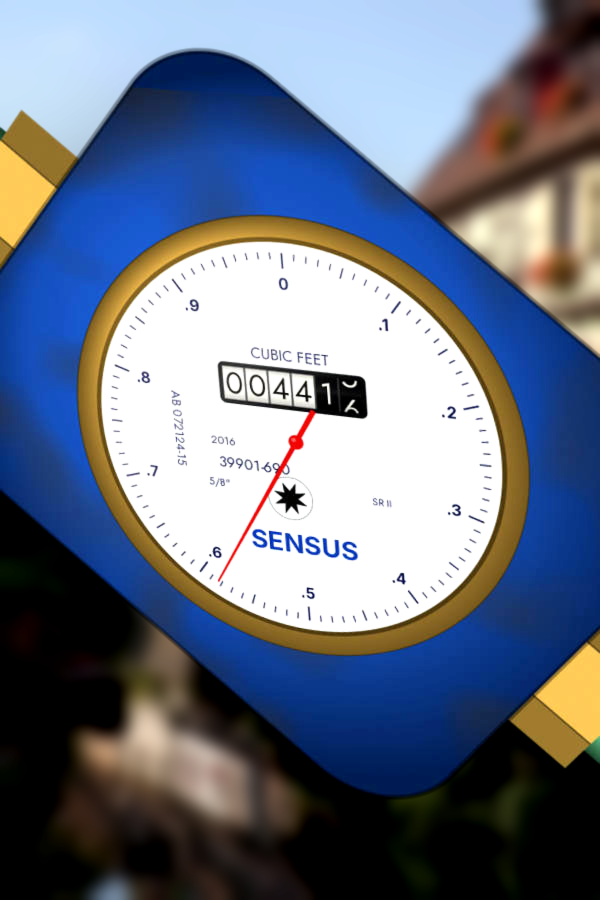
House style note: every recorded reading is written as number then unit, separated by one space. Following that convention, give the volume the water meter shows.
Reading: 4415.58 ft³
